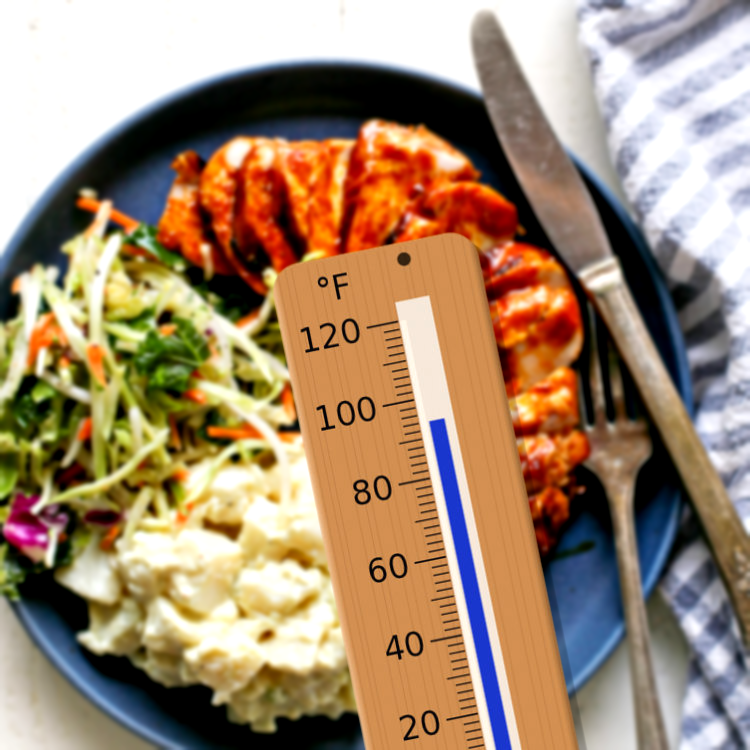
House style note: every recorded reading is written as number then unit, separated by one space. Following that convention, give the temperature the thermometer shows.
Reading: 94 °F
